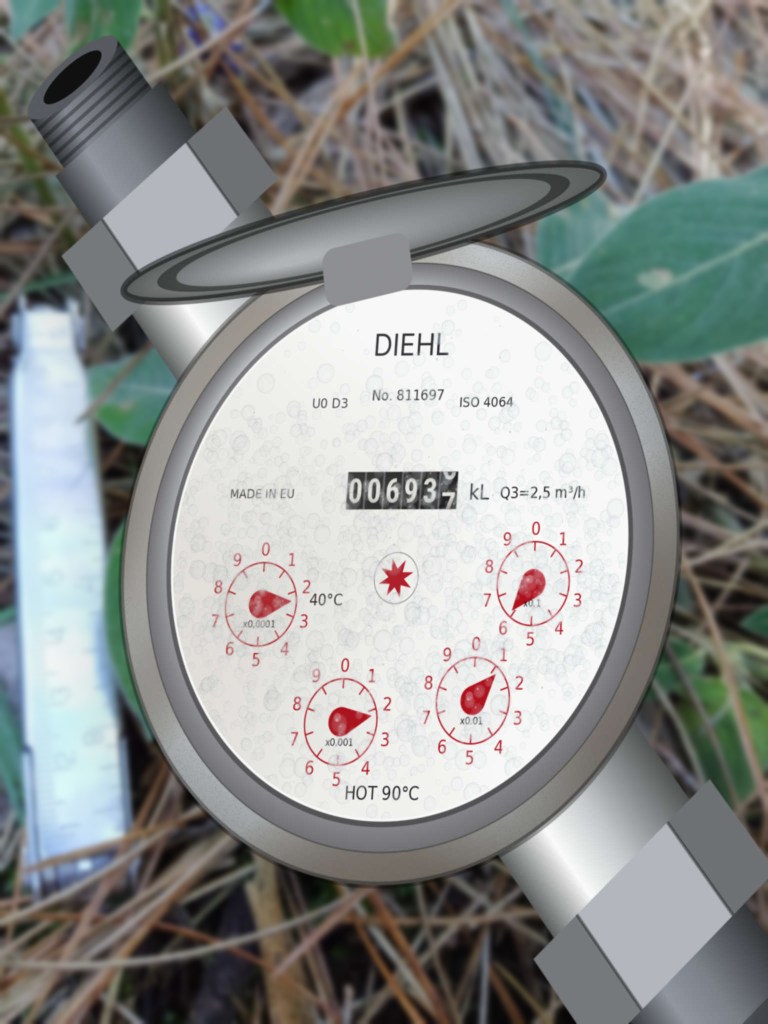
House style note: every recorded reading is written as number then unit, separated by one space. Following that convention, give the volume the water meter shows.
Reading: 6936.6122 kL
